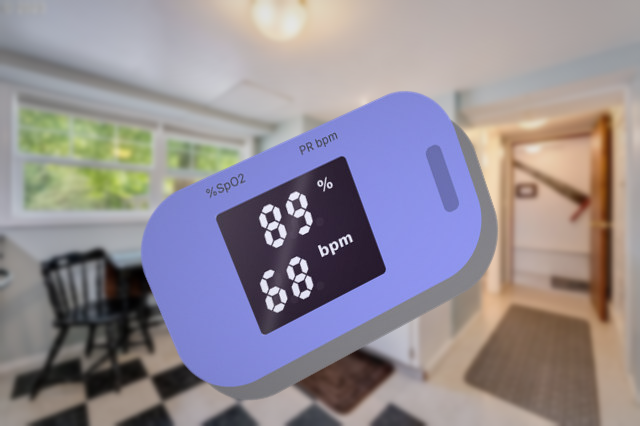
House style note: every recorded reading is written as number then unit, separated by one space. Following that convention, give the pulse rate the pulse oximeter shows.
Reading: 68 bpm
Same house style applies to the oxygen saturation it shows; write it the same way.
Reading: 89 %
